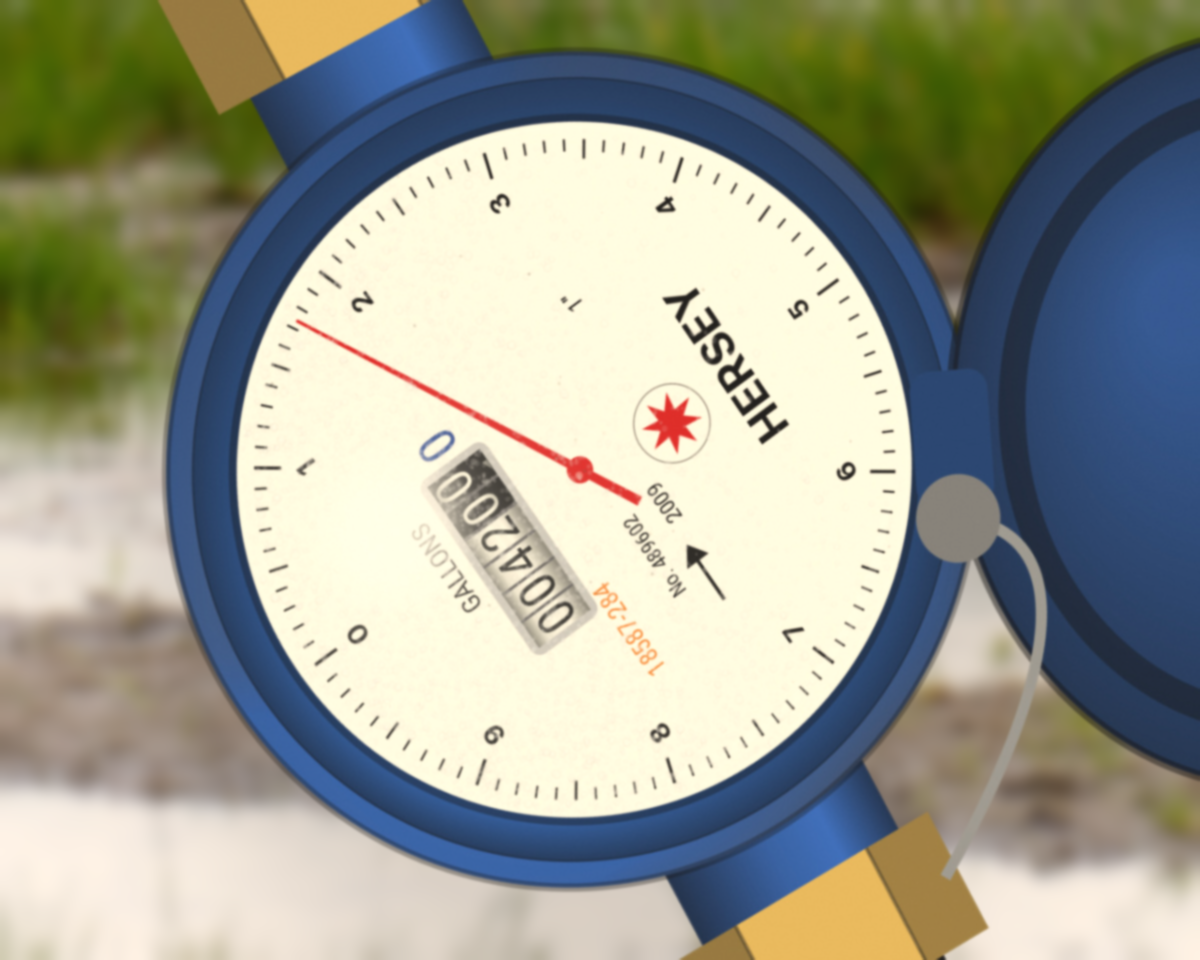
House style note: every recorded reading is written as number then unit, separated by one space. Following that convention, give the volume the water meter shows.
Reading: 42001.7 gal
